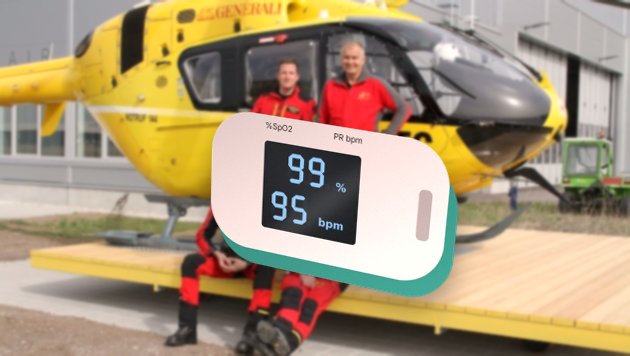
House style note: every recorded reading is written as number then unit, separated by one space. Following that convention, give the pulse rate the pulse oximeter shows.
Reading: 95 bpm
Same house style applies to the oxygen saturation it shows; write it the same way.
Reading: 99 %
